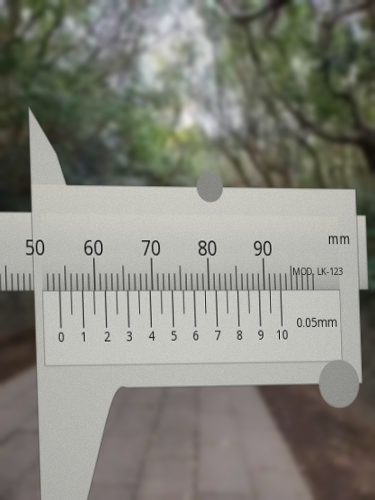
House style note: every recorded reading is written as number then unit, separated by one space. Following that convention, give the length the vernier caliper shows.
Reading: 54.0 mm
